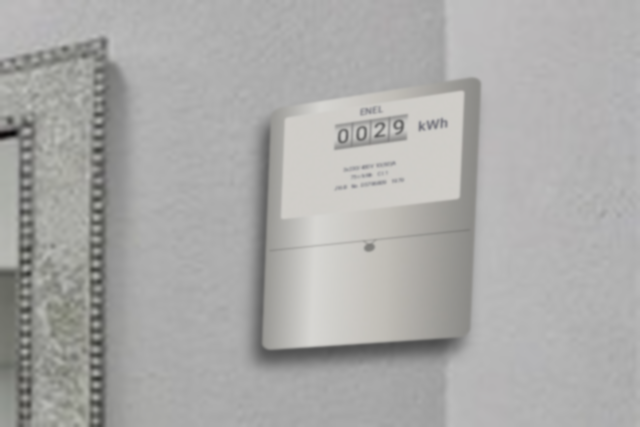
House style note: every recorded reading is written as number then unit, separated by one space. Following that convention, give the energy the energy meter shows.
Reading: 29 kWh
